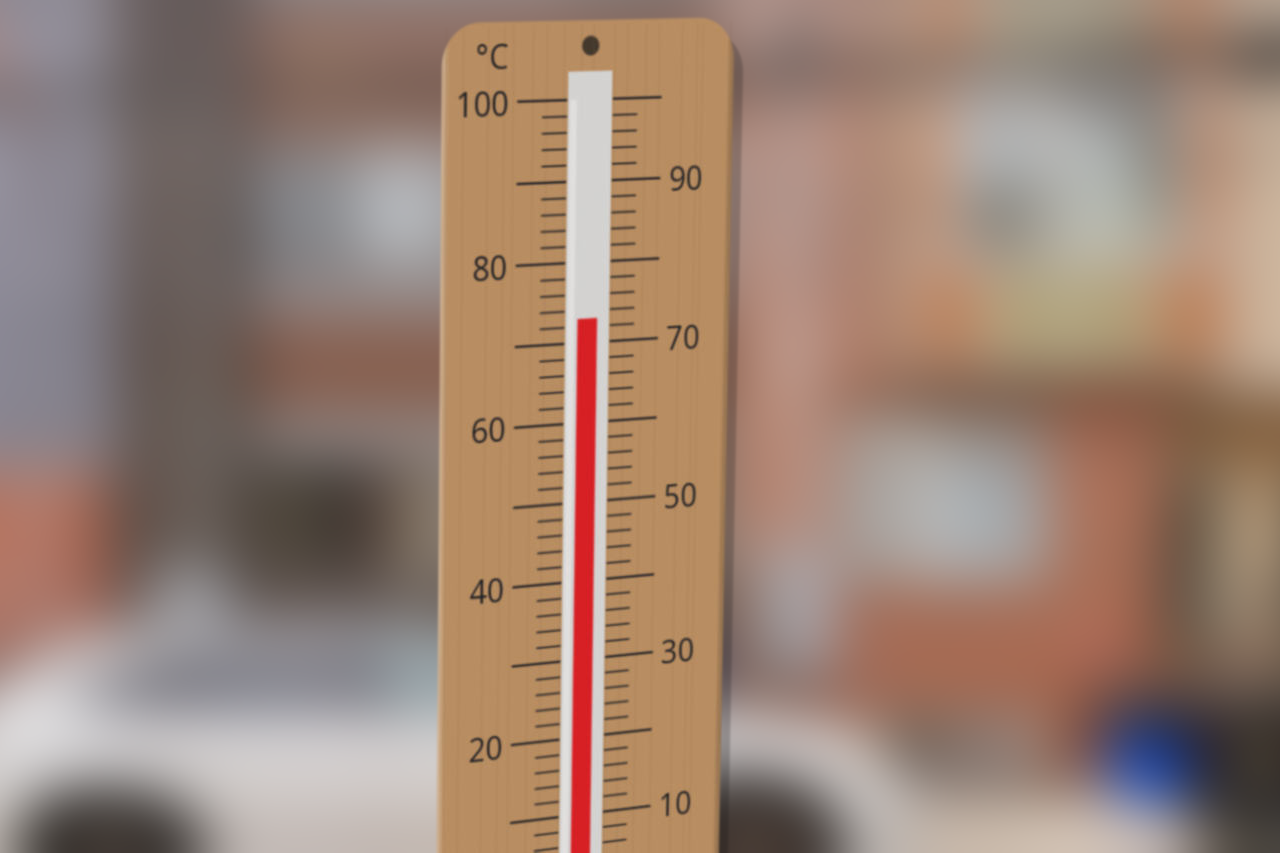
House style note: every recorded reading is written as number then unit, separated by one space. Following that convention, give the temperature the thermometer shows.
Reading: 73 °C
